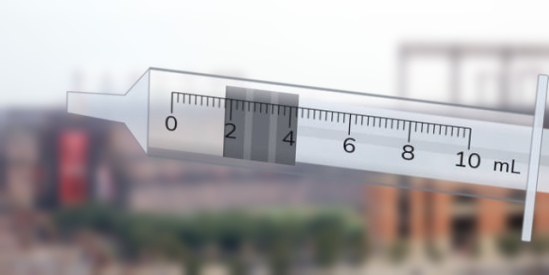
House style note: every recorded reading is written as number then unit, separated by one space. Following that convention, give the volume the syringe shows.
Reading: 1.8 mL
